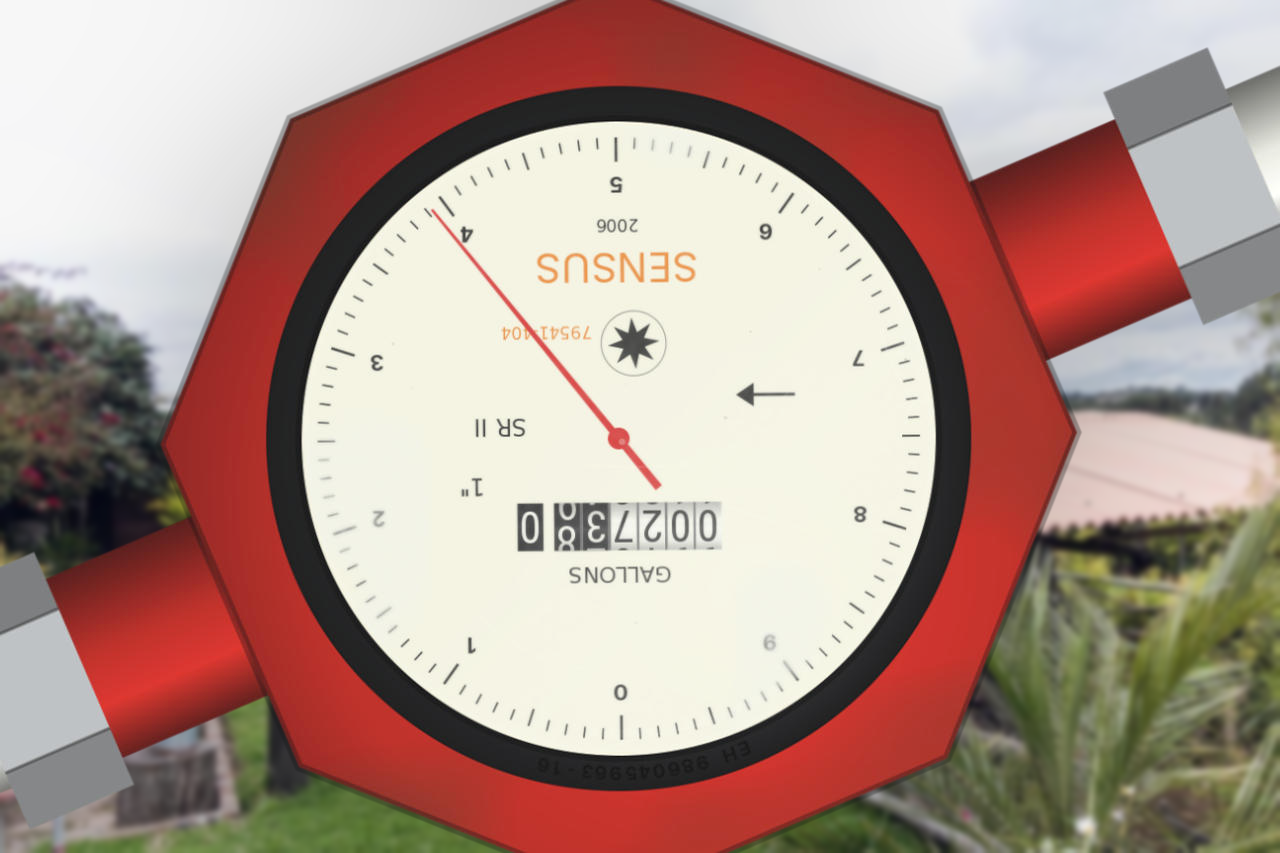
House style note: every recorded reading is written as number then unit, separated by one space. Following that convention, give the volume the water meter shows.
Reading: 27383.9 gal
